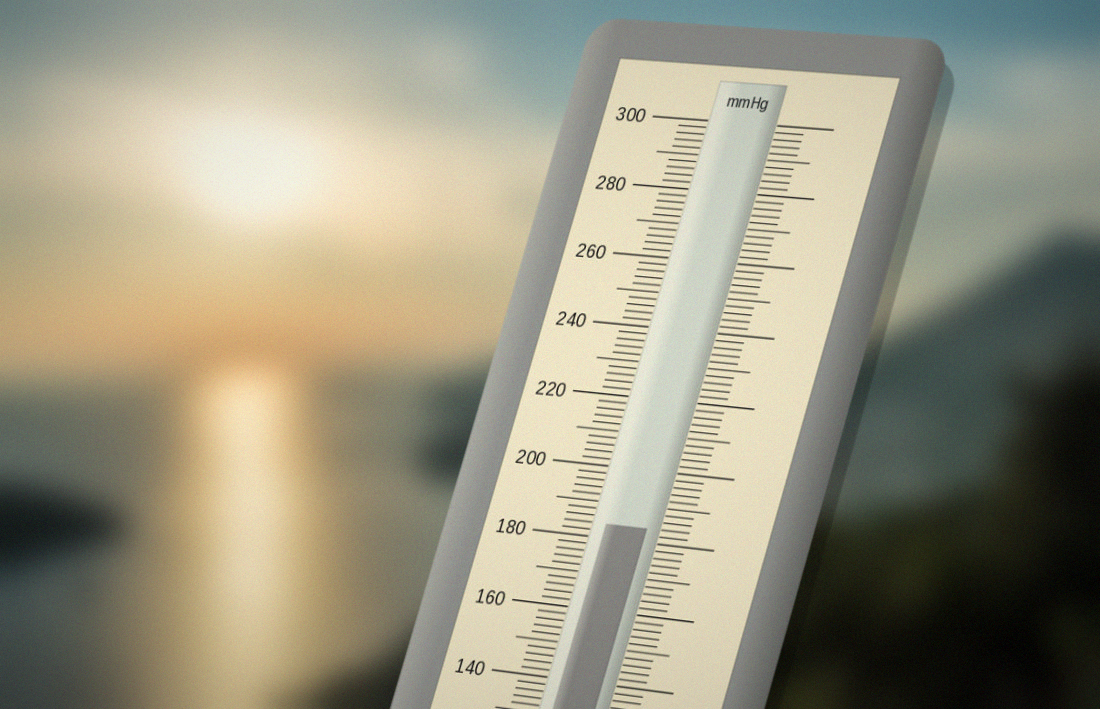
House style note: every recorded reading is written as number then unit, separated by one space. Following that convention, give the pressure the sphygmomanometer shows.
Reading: 184 mmHg
